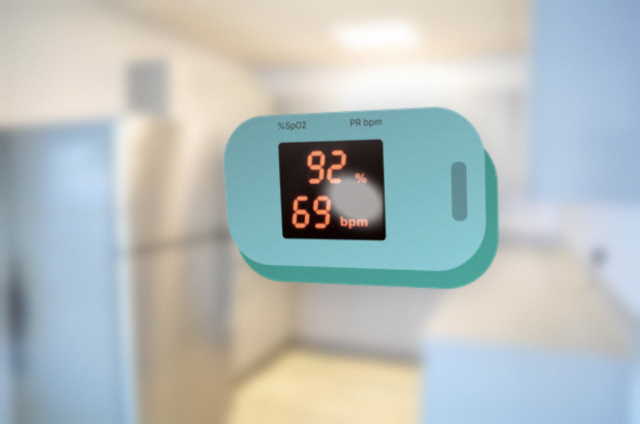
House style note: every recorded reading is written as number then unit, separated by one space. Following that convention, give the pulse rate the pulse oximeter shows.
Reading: 69 bpm
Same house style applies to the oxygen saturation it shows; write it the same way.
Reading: 92 %
